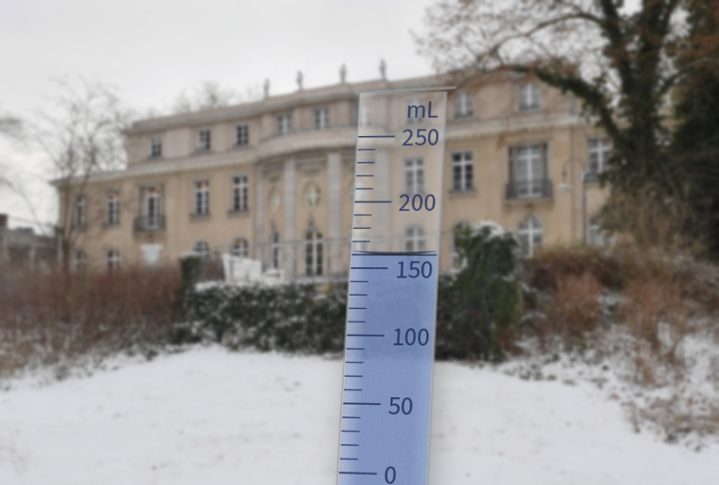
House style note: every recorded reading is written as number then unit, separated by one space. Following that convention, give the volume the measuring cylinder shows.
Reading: 160 mL
